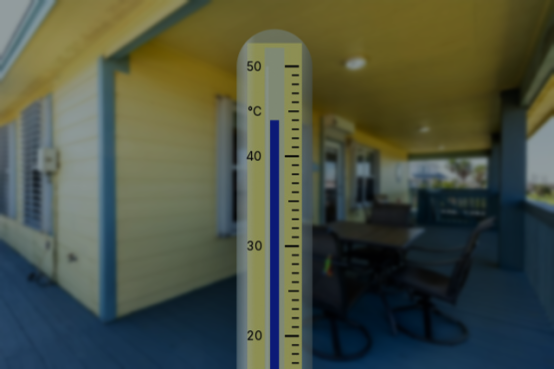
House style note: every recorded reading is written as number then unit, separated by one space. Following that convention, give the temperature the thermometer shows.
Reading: 44 °C
